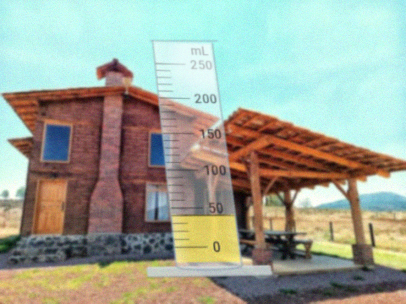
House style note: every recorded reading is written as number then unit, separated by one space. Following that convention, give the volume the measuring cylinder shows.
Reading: 40 mL
